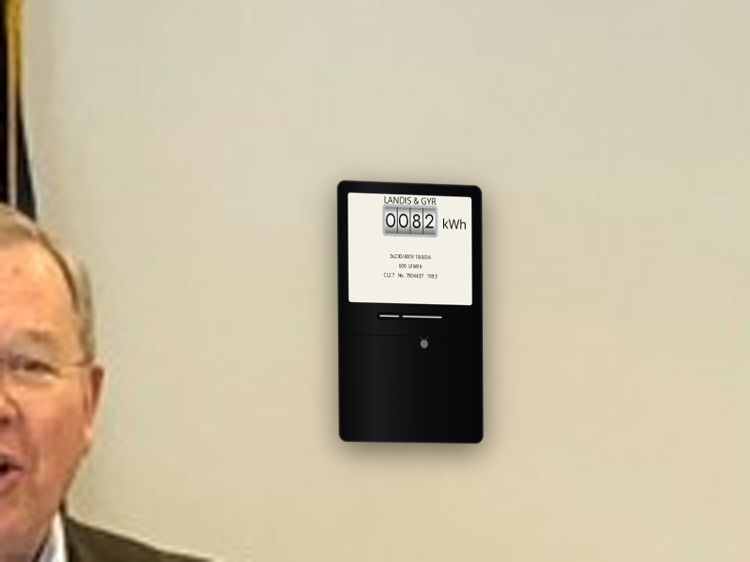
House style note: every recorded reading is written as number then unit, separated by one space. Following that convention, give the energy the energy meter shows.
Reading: 82 kWh
